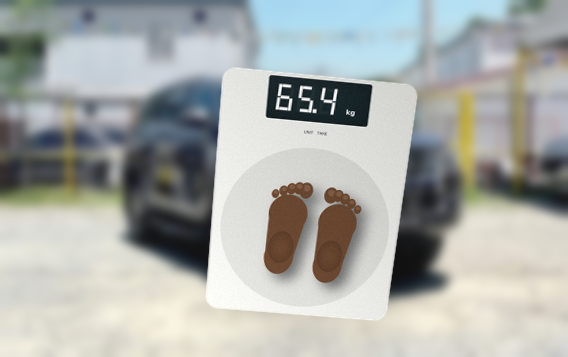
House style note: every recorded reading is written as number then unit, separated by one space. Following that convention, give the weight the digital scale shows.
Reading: 65.4 kg
